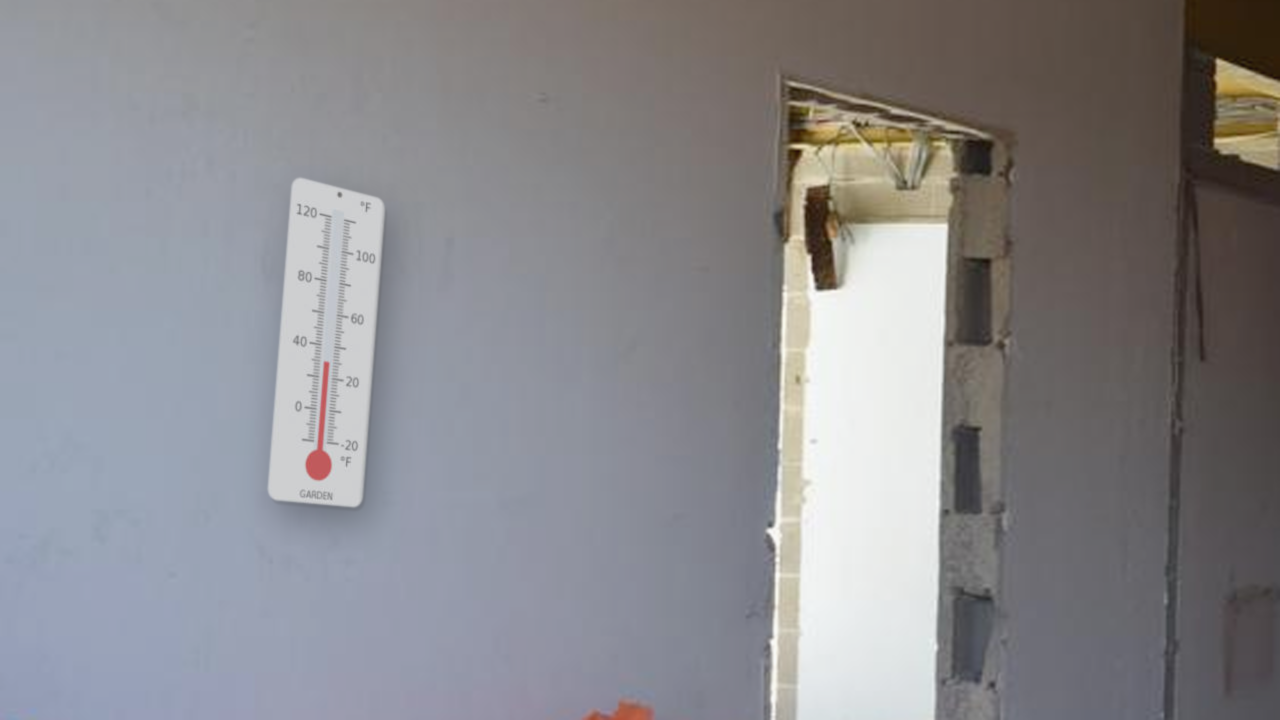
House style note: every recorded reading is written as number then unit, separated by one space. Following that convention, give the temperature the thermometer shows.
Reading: 30 °F
